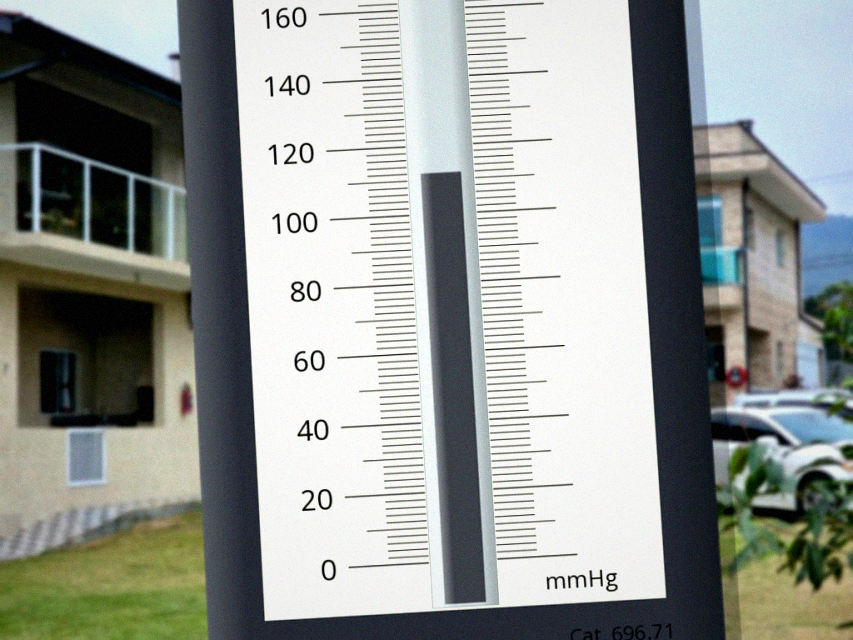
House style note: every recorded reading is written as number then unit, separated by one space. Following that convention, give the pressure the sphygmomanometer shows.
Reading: 112 mmHg
